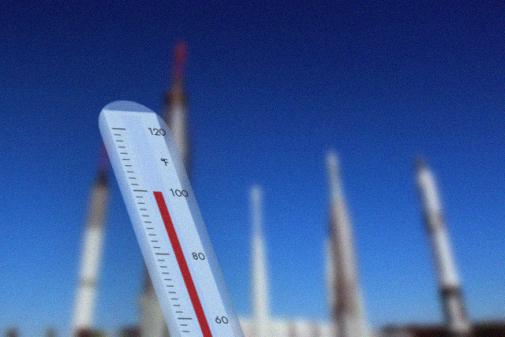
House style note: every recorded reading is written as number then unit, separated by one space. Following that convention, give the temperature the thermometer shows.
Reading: 100 °F
